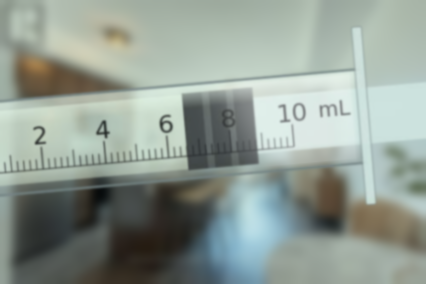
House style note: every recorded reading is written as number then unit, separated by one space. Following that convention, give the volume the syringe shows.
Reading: 6.6 mL
